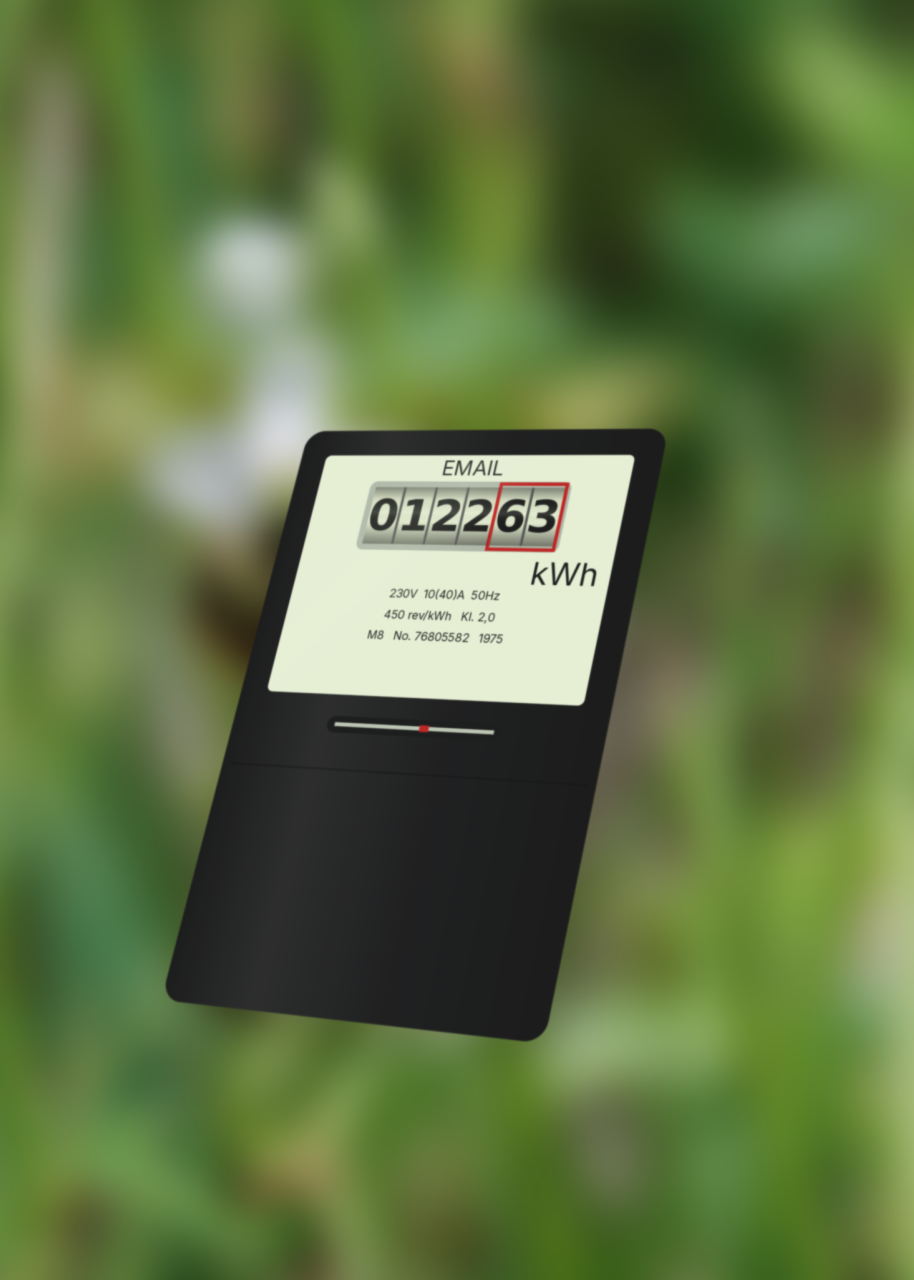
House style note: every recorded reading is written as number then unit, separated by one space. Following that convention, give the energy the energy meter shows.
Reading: 122.63 kWh
